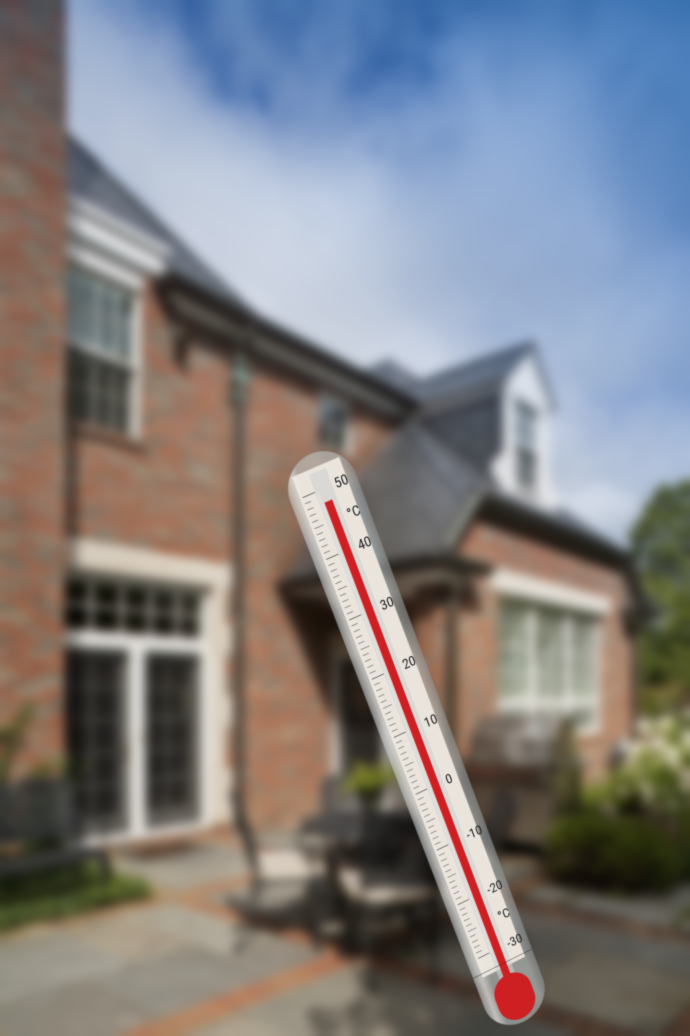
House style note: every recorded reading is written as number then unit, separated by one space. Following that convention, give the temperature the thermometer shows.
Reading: 48 °C
